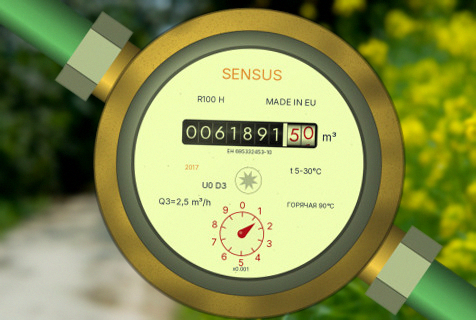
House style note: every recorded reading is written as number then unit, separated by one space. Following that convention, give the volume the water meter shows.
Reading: 61891.501 m³
